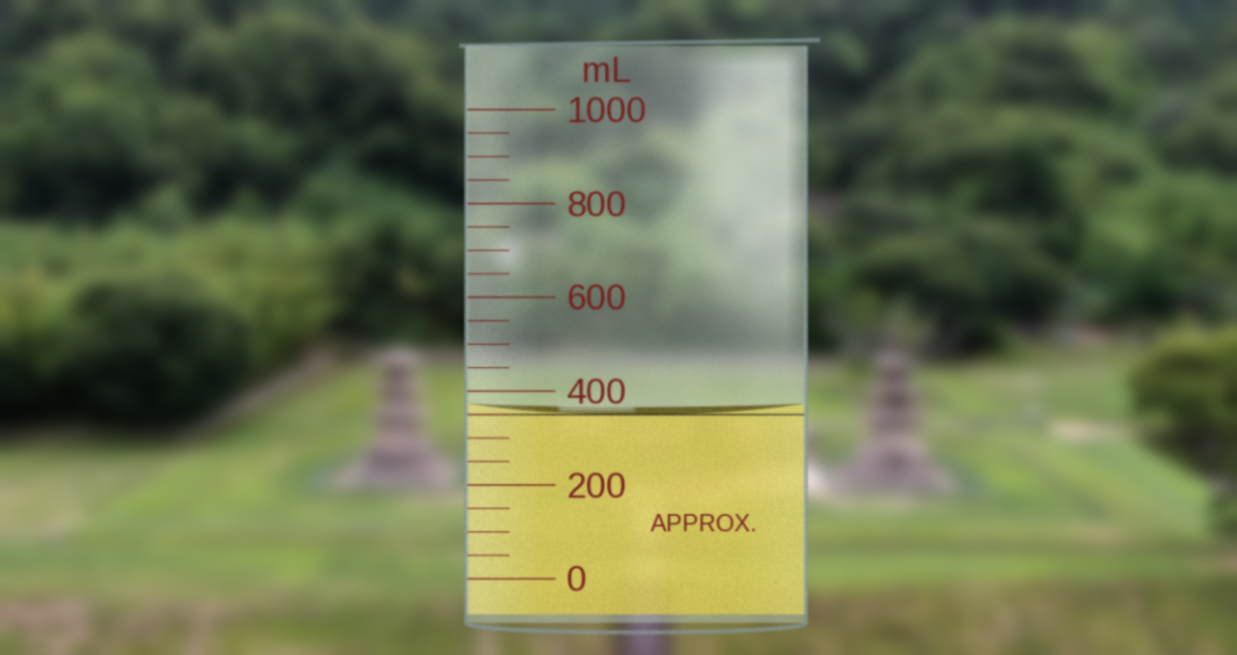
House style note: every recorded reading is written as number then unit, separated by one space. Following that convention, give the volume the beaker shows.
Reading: 350 mL
